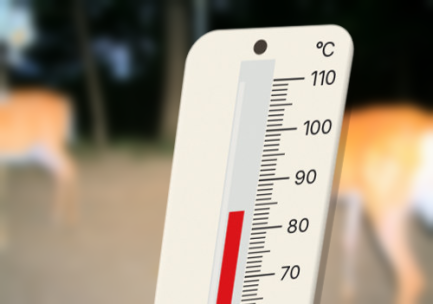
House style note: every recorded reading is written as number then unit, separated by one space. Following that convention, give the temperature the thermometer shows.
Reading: 84 °C
